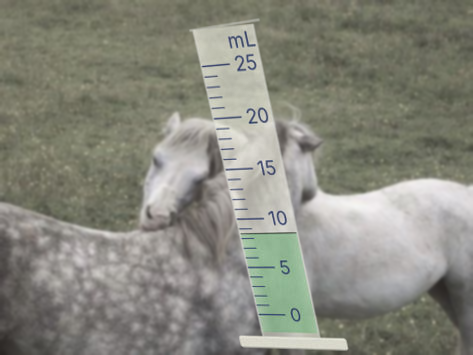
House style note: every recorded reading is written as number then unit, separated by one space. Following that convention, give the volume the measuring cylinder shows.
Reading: 8.5 mL
